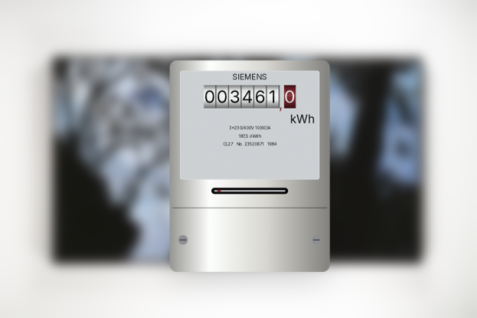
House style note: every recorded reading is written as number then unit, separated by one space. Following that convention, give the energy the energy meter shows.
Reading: 3461.0 kWh
